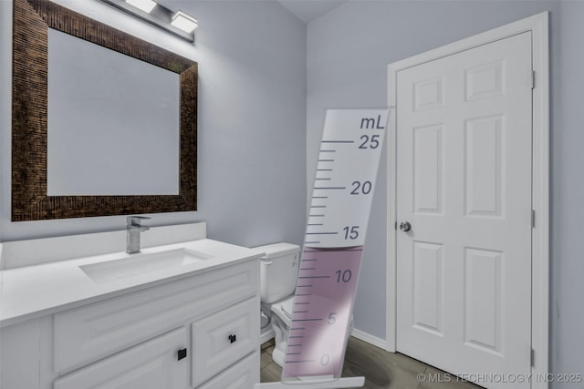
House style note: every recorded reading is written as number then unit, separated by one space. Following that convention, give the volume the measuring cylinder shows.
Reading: 13 mL
